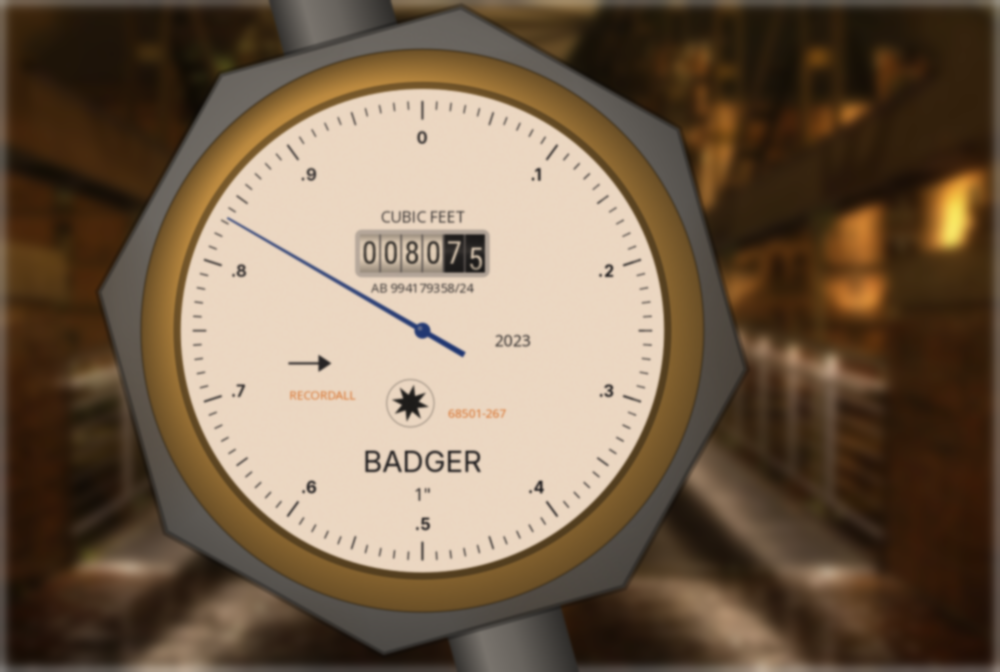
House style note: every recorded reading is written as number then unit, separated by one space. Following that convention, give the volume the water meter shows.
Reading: 8074.83 ft³
